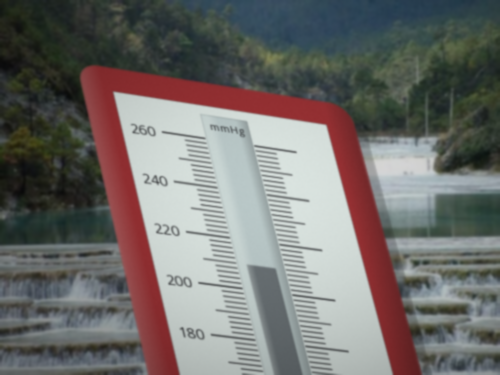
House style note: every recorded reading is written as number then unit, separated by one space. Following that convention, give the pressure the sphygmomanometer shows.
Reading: 210 mmHg
